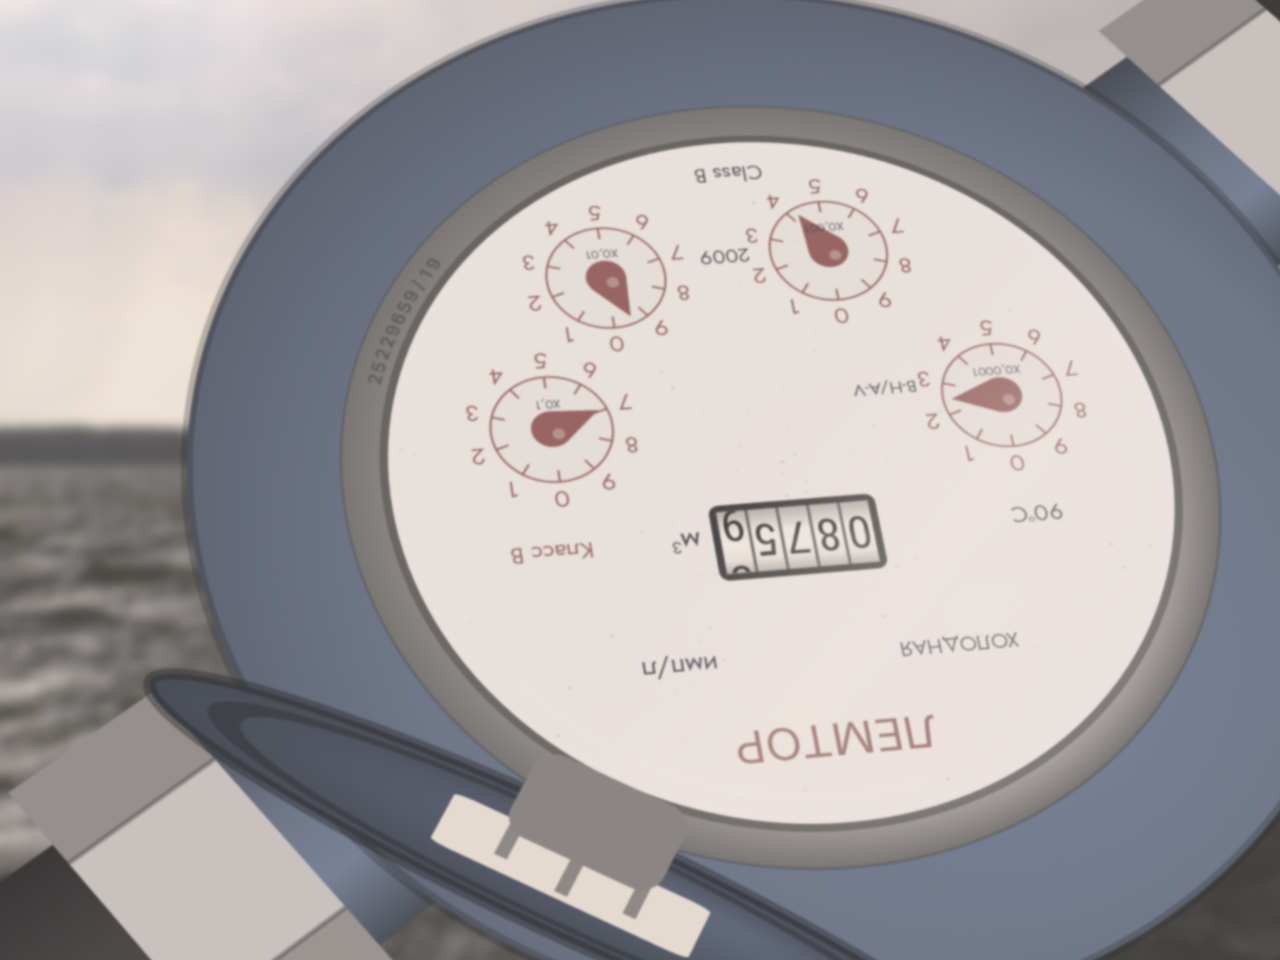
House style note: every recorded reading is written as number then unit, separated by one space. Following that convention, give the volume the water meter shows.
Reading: 8758.6942 m³
